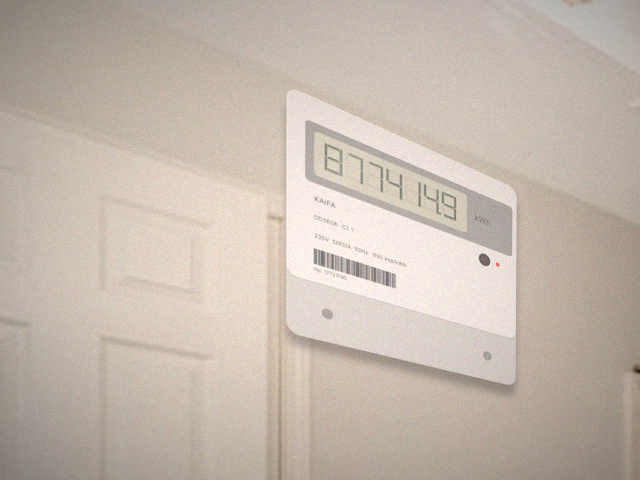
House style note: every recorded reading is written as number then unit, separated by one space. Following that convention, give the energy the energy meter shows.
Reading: 877414.9 kWh
